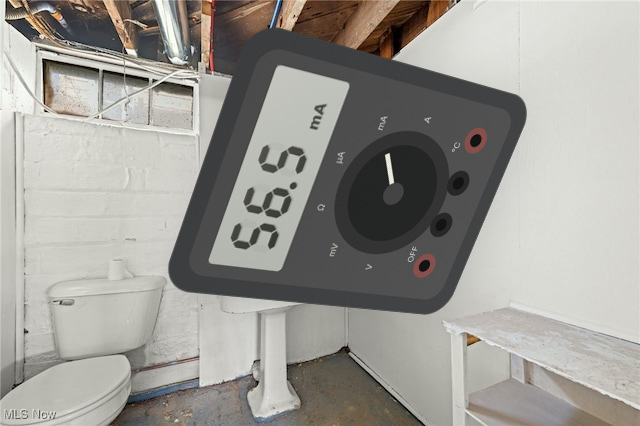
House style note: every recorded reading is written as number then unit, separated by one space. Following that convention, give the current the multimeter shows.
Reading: 56.5 mA
